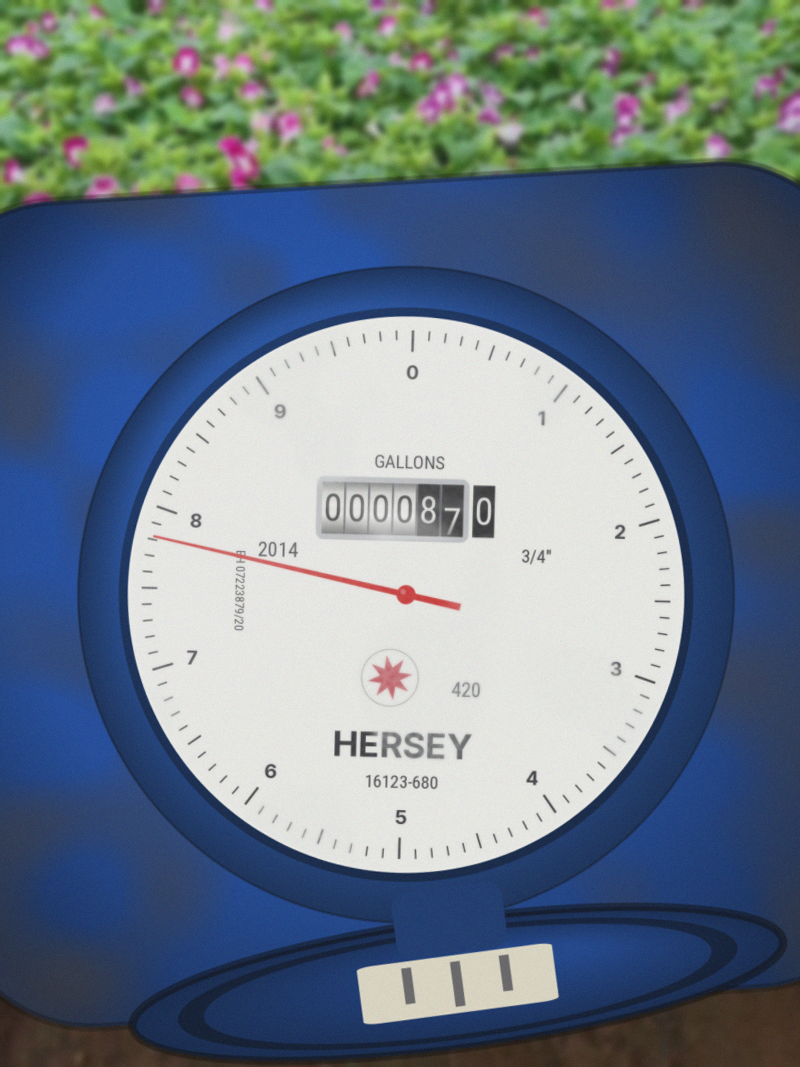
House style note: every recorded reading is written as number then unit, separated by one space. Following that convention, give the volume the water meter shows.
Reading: 867.8 gal
